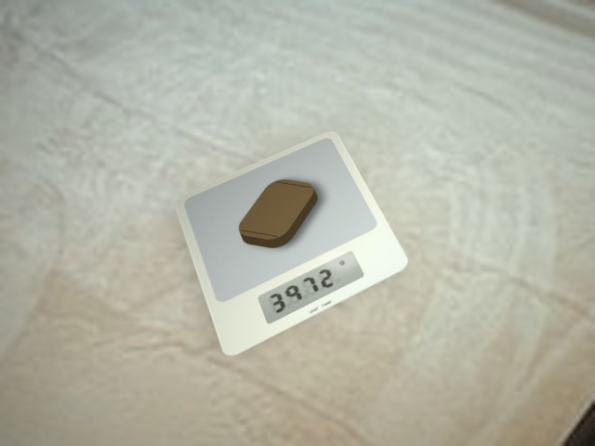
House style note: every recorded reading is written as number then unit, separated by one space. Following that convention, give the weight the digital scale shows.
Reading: 3972 g
